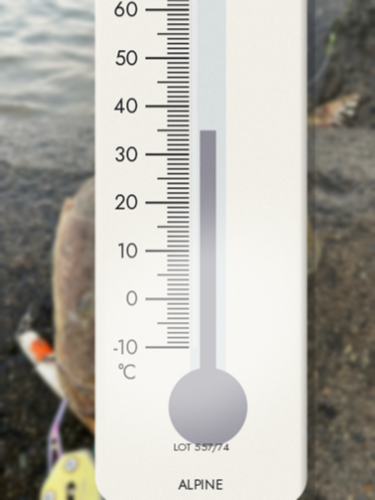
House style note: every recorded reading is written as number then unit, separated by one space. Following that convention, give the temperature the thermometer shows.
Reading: 35 °C
